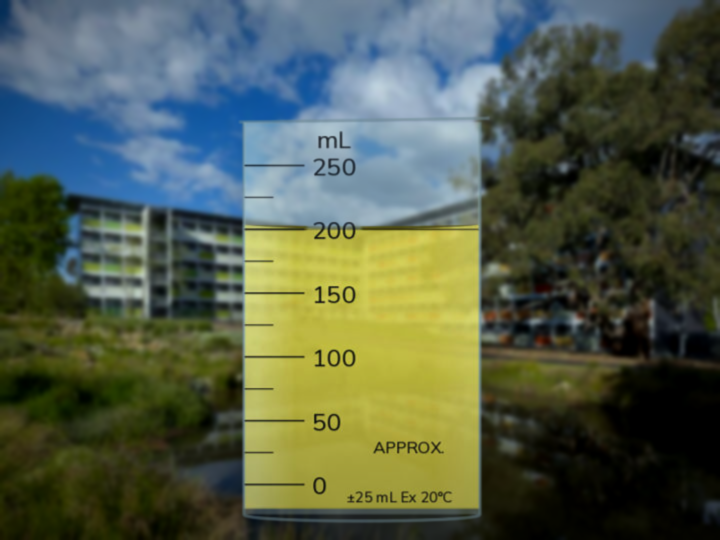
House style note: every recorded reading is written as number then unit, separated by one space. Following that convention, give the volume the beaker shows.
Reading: 200 mL
